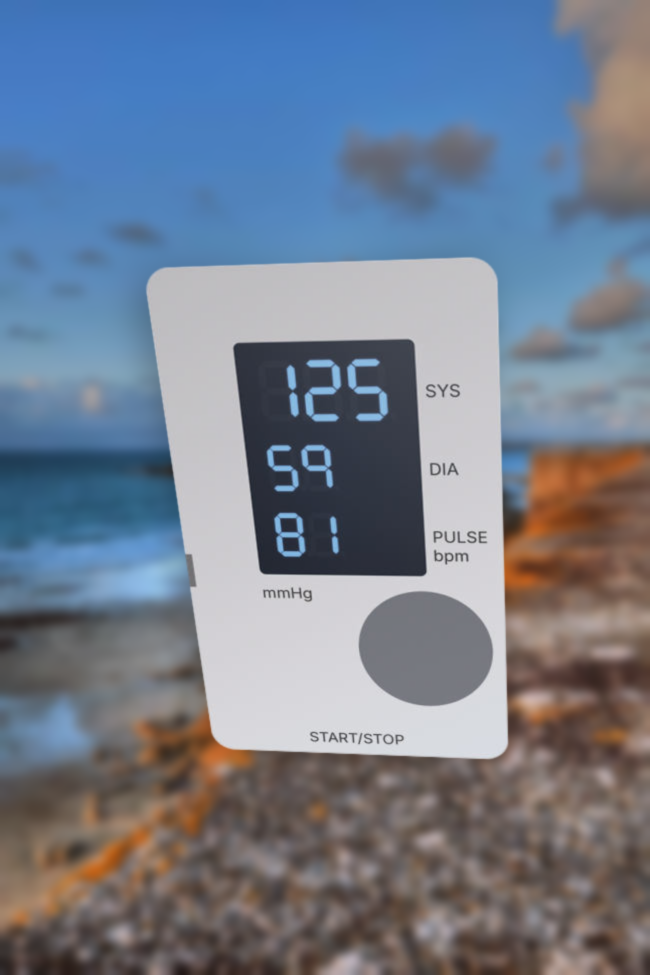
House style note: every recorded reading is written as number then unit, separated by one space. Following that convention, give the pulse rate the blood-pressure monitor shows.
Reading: 81 bpm
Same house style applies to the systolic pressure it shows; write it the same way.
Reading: 125 mmHg
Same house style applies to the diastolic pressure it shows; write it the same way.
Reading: 59 mmHg
